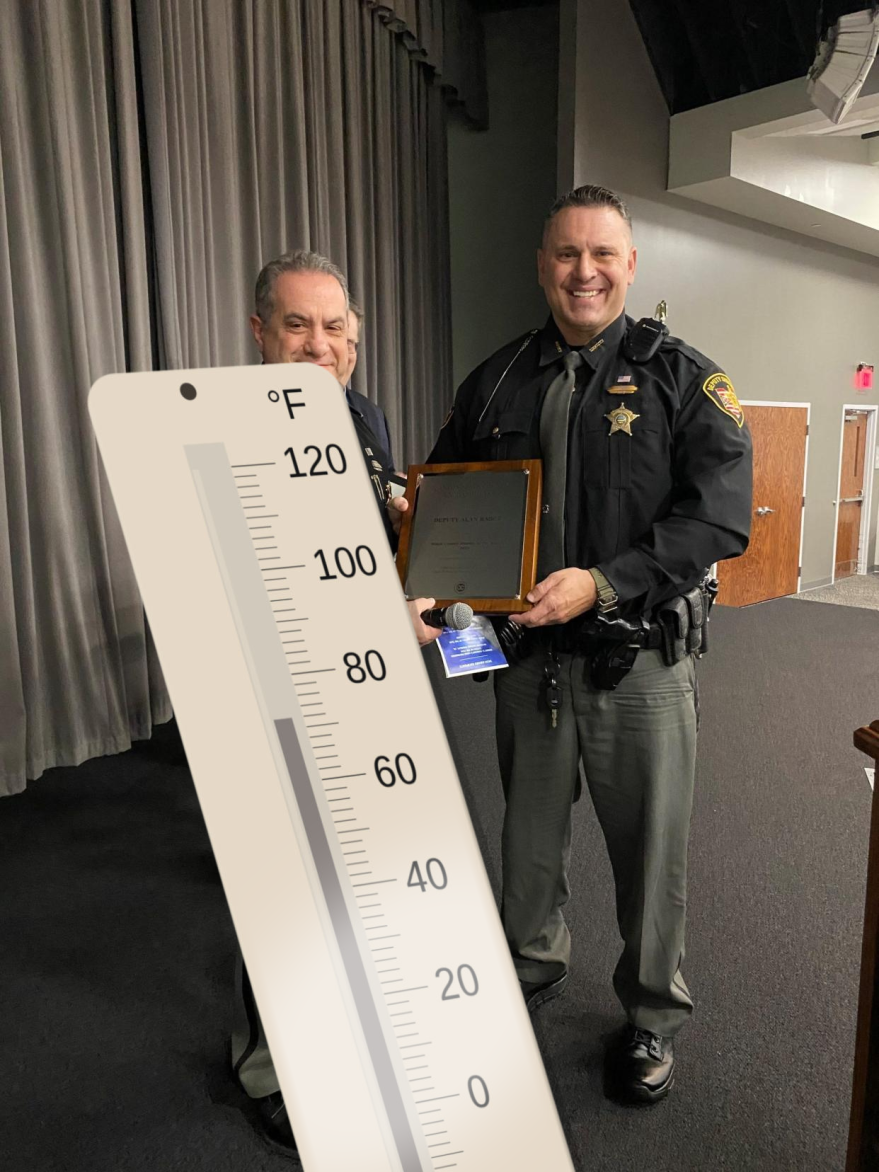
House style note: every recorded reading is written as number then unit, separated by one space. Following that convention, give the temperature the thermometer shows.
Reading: 72 °F
